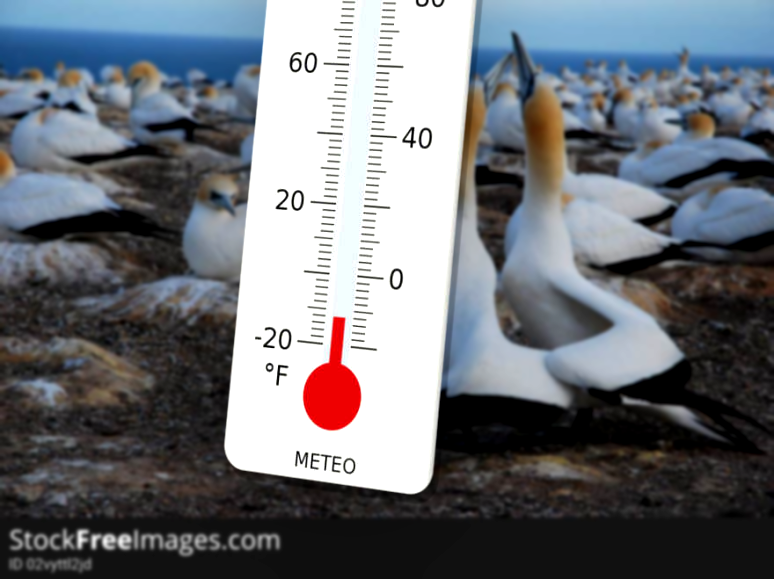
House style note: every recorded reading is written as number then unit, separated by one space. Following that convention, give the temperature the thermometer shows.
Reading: -12 °F
